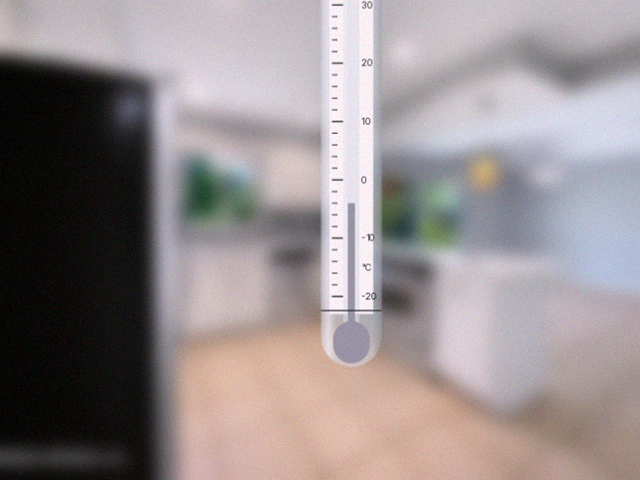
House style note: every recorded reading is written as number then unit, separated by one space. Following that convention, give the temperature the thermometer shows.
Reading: -4 °C
